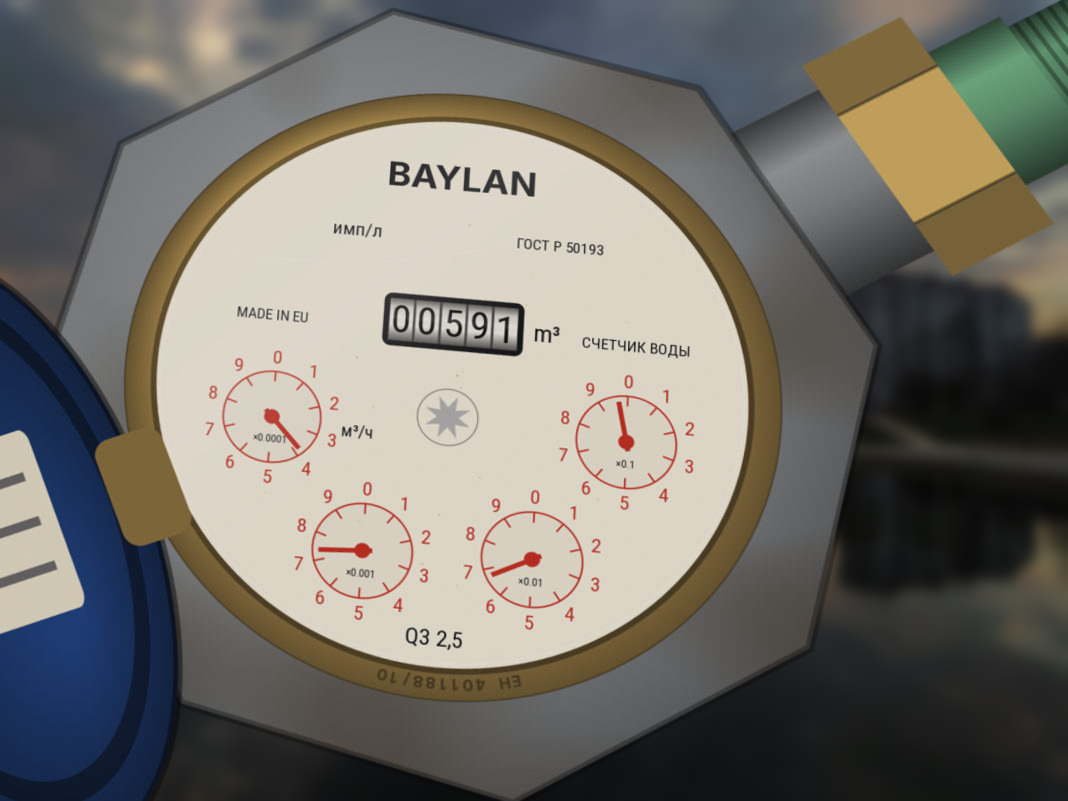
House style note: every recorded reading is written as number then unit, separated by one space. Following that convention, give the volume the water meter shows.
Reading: 590.9673 m³
